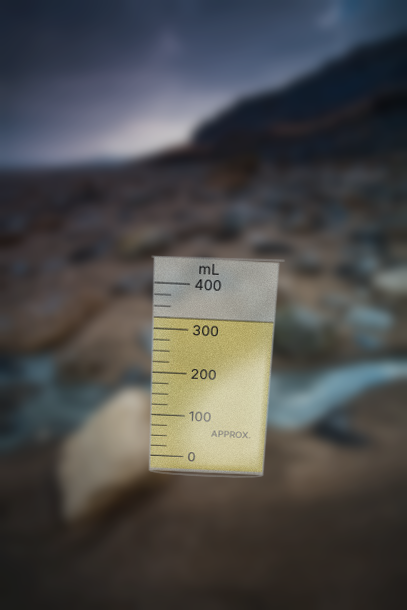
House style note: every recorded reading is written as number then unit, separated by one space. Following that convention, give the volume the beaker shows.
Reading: 325 mL
